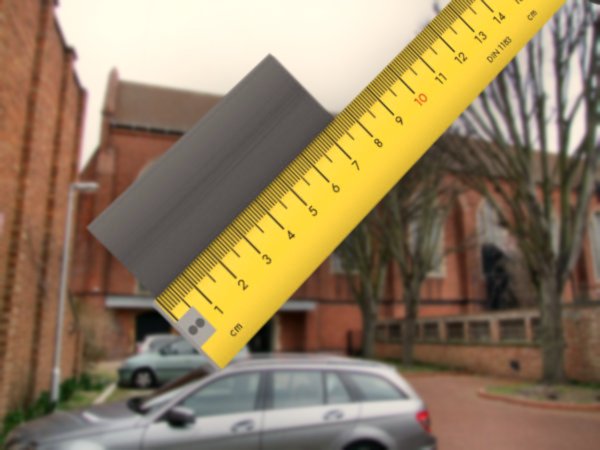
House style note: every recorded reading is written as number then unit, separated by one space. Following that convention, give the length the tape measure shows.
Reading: 7.5 cm
